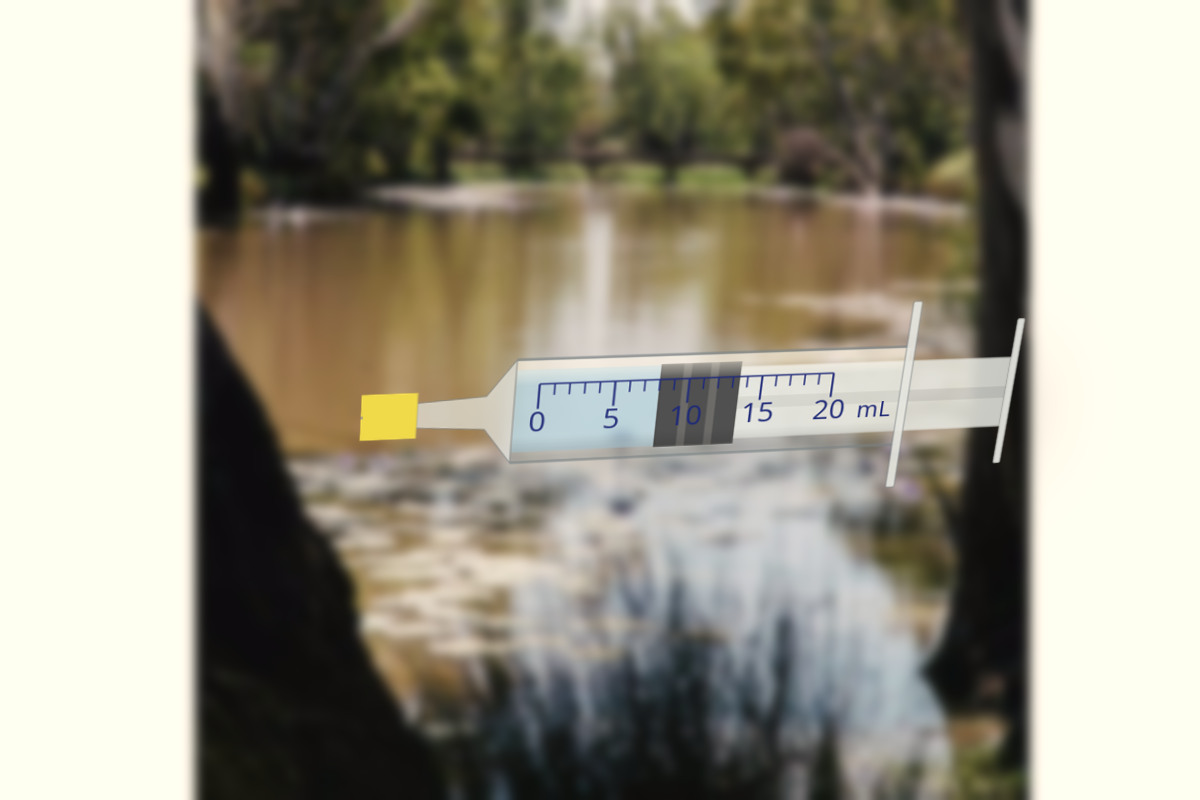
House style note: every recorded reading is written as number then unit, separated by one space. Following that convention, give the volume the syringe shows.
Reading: 8 mL
